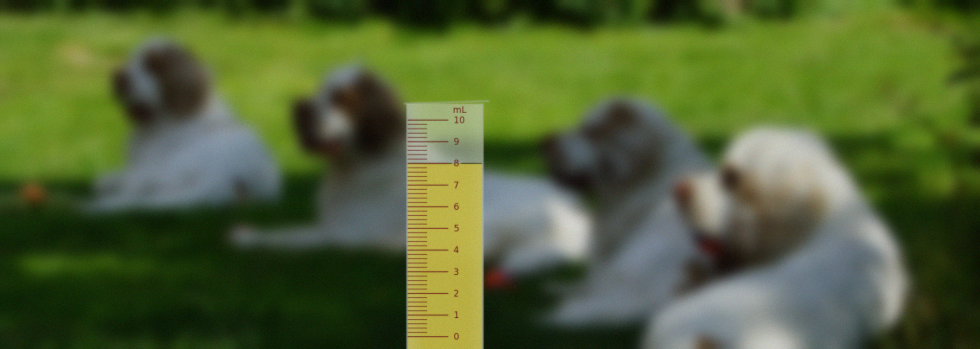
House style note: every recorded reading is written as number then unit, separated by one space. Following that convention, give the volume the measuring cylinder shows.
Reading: 8 mL
